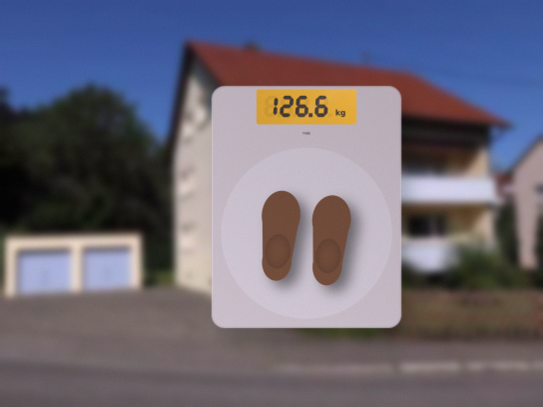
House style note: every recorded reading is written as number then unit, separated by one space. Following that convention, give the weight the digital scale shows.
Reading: 126.6 kg
